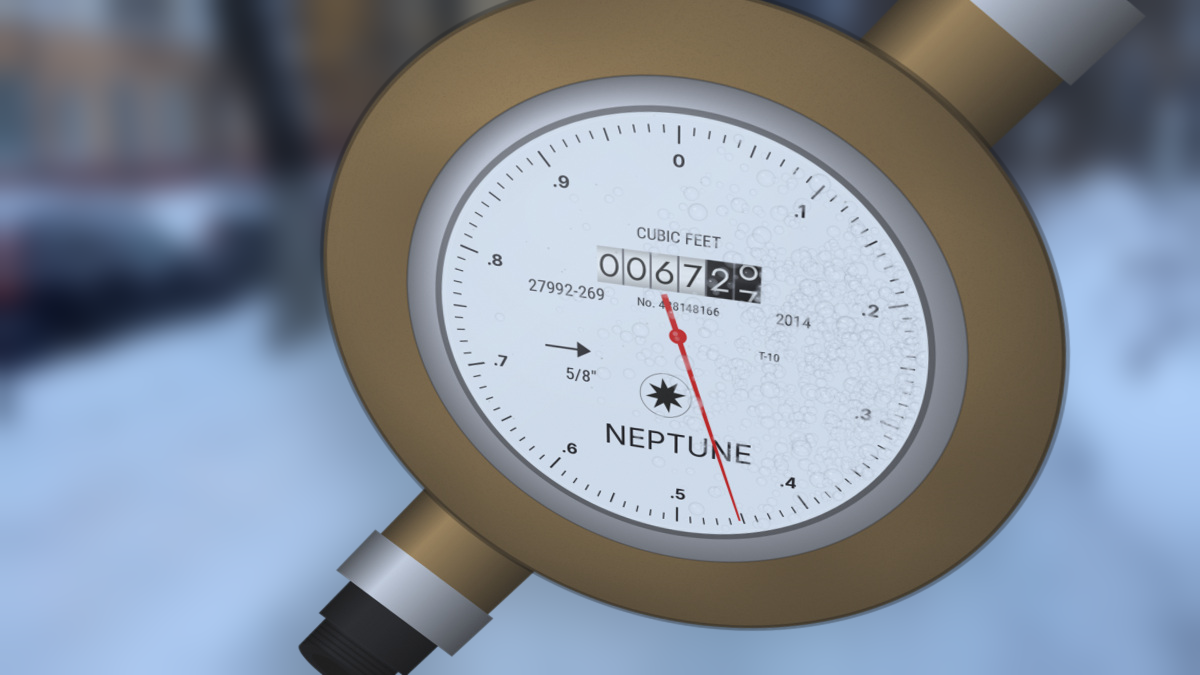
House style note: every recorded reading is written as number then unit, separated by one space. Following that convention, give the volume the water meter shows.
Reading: 6726.45 ft³
